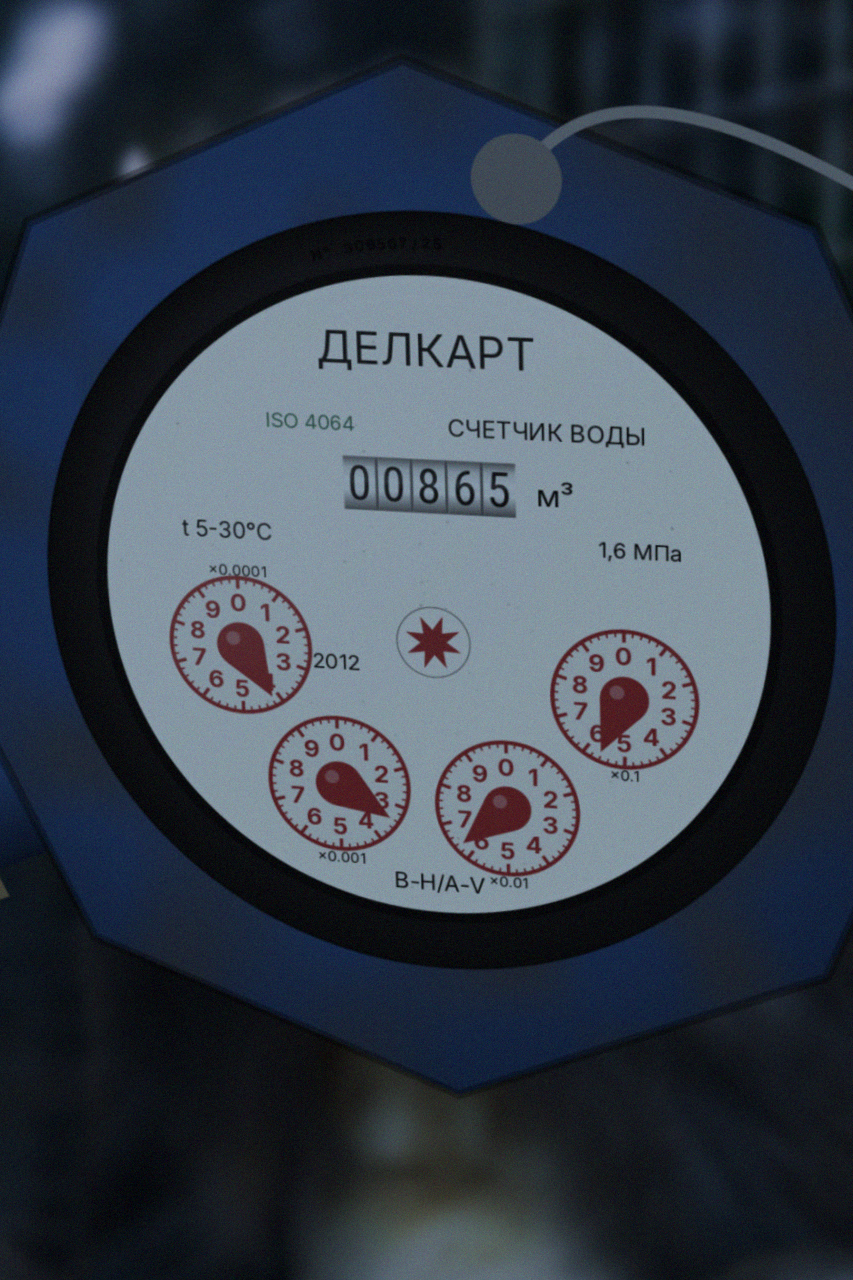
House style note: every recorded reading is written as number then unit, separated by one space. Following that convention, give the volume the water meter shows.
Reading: 865.5634 m³
